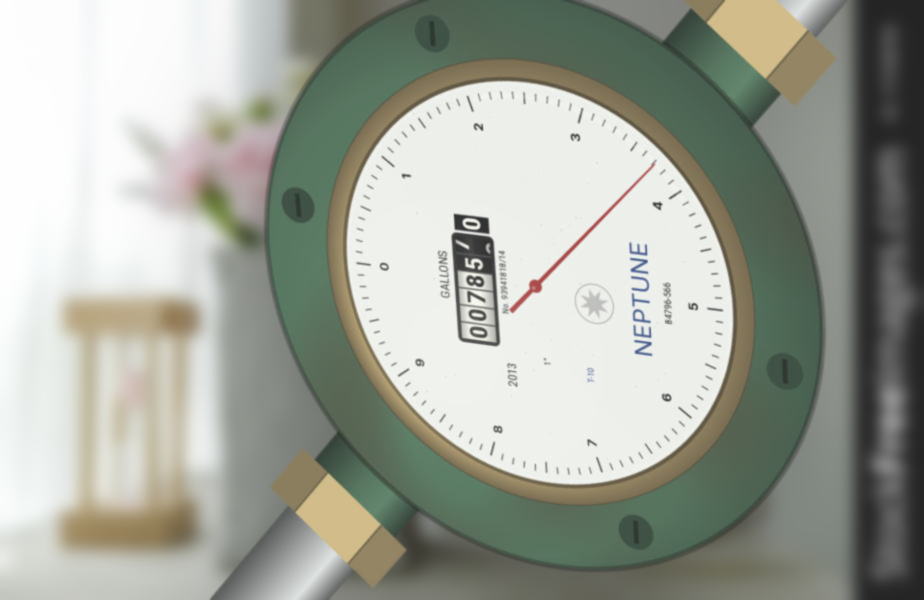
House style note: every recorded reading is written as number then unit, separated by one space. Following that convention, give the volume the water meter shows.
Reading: 78573.7 gal
